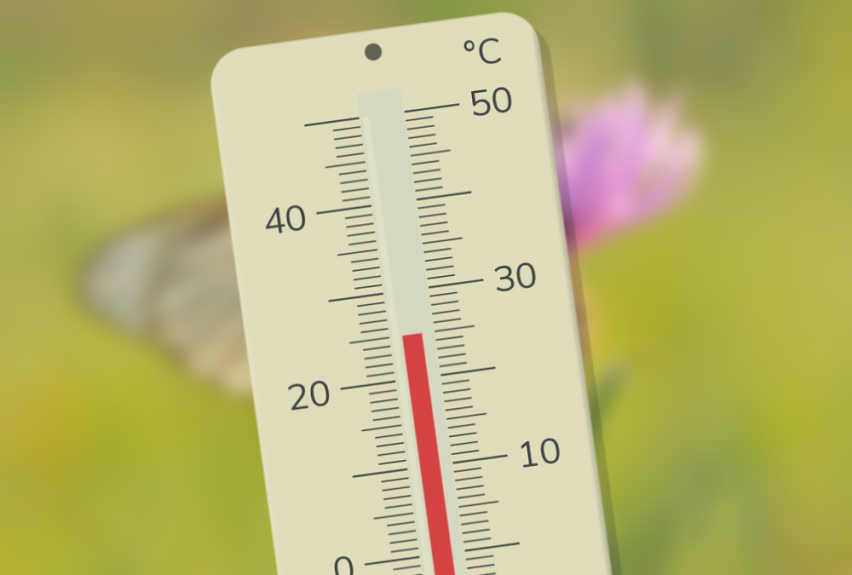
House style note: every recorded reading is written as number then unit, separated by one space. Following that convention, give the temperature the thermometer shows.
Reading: 25 °C
